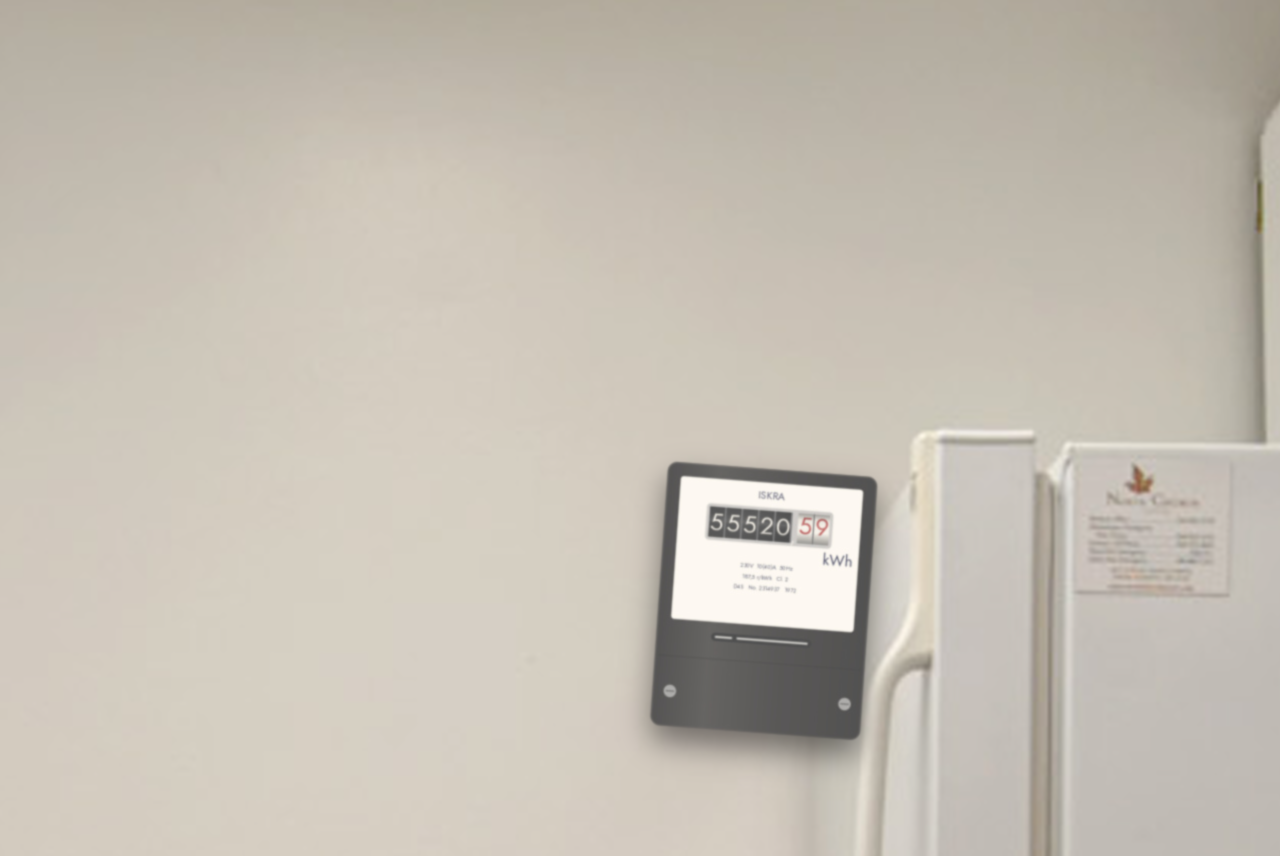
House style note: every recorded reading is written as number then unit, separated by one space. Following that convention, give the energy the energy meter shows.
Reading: 55520.59 kWh
